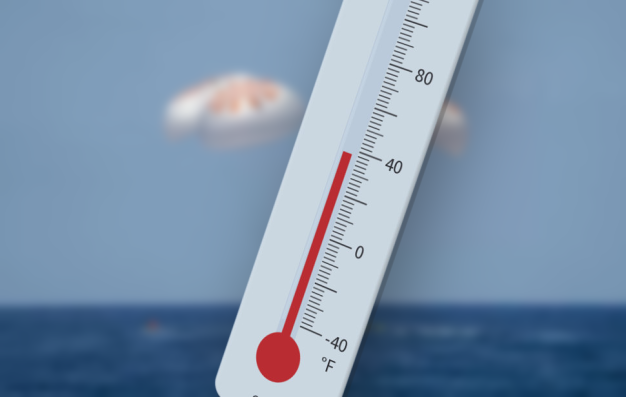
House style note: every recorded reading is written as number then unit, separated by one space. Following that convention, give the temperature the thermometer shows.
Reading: 38 °F
